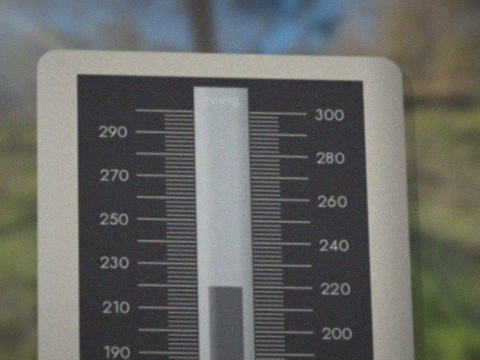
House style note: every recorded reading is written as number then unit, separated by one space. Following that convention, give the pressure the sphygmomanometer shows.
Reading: 220 mmHg
